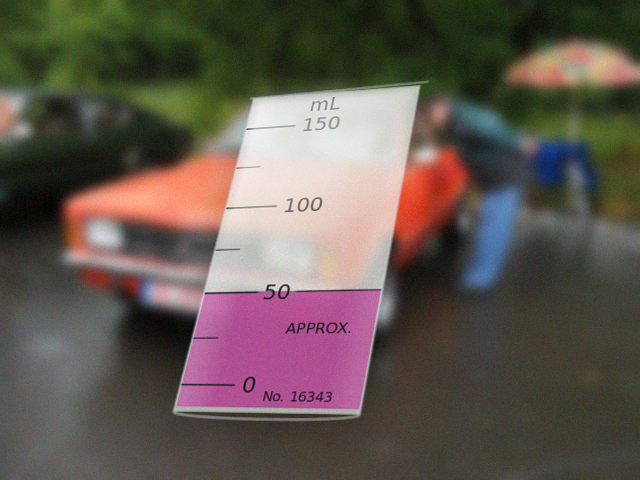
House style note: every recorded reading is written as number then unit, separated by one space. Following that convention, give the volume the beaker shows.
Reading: 50 mL
